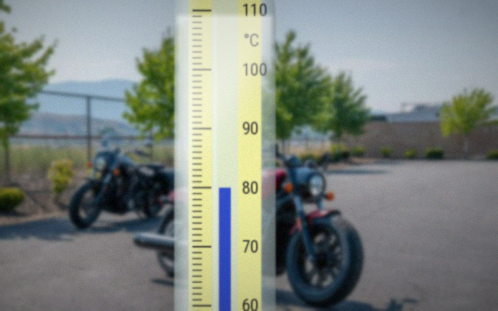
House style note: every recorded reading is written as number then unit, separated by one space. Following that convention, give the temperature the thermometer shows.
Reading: 80 °C
